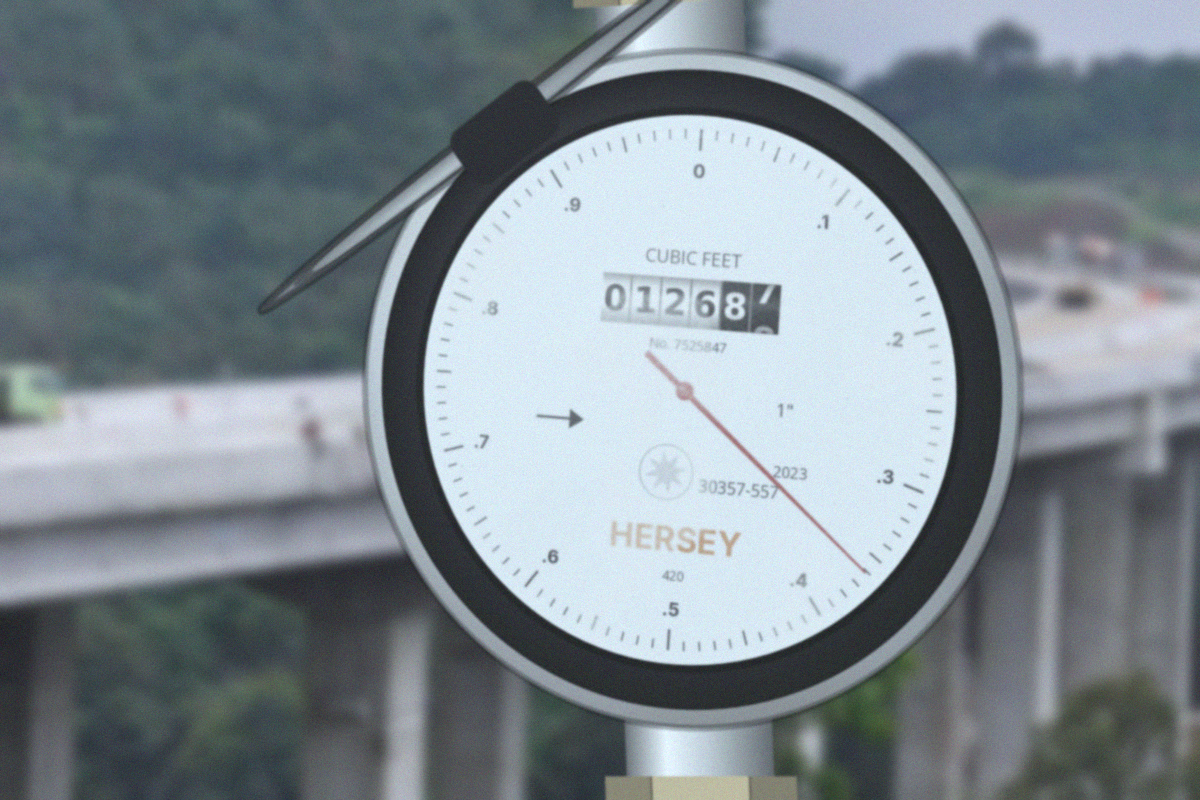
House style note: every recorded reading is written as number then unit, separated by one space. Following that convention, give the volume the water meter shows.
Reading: 12687.36 ft³
